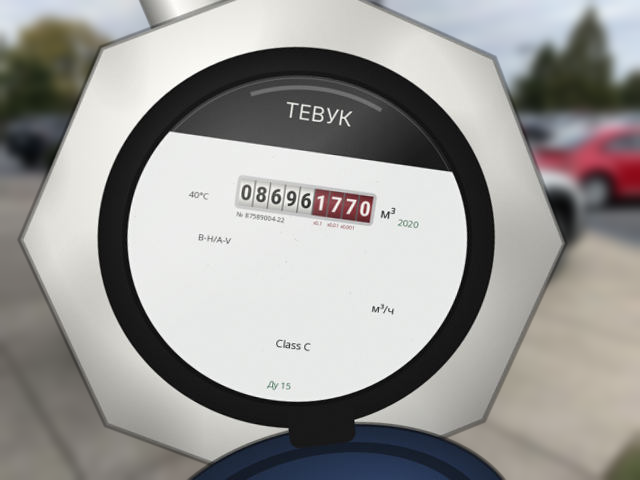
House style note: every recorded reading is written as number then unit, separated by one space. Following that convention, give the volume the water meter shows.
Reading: 8696.1770 m³
